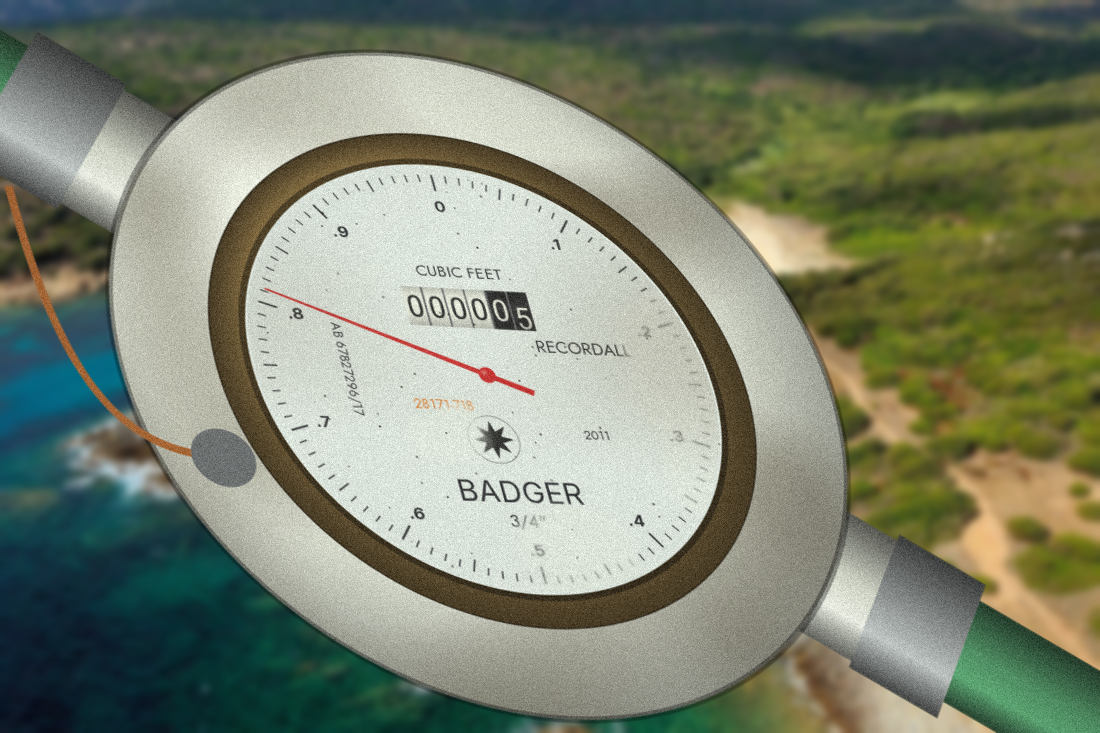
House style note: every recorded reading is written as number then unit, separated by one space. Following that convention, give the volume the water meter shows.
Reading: 4.81 ft³
